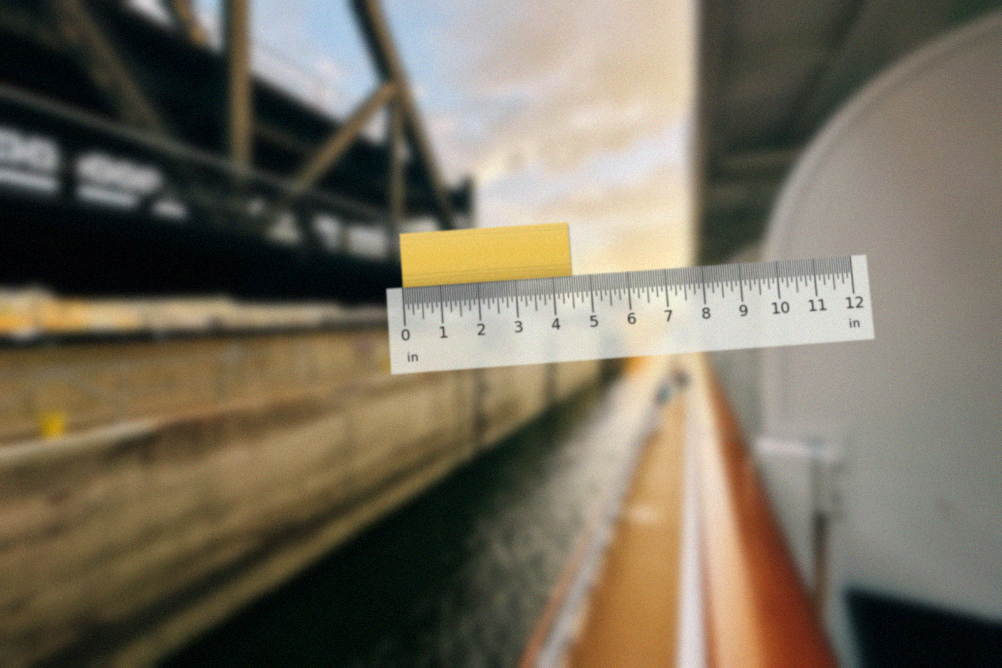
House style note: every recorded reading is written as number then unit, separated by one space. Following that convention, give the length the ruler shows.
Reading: 4.5 in
